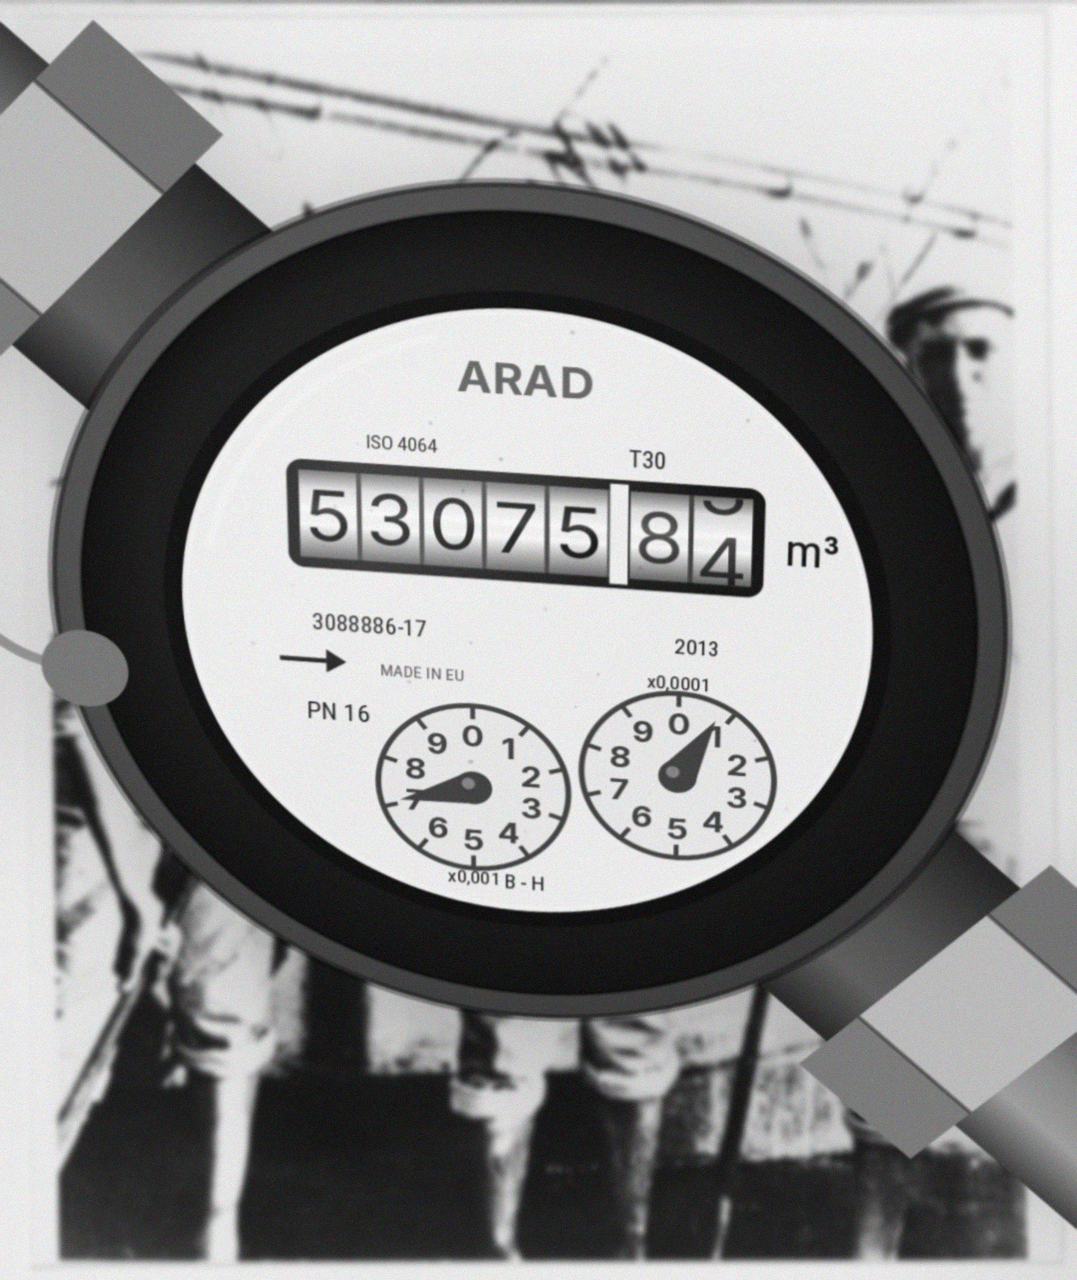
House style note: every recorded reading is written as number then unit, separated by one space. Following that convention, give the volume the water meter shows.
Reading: 53075.8370 m³
